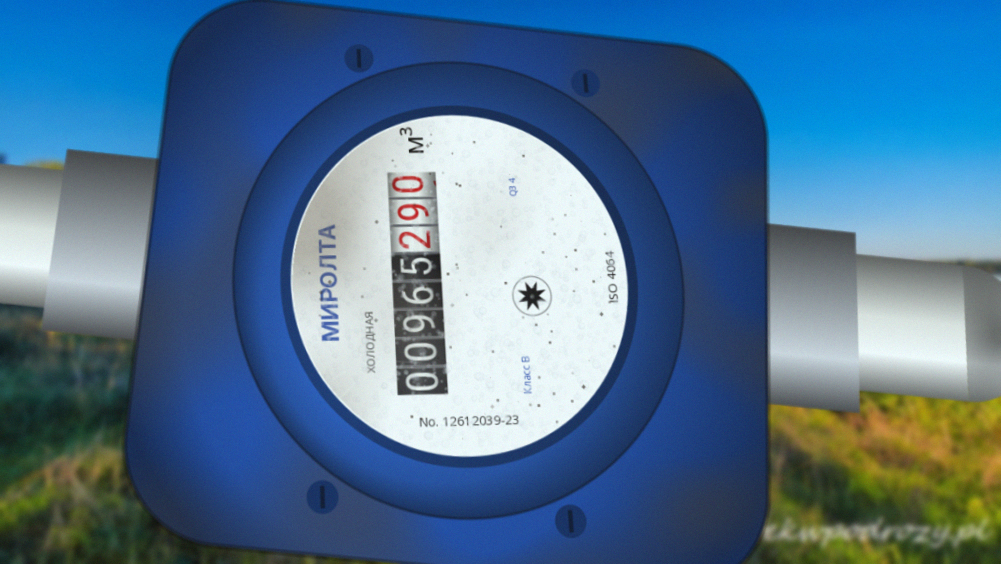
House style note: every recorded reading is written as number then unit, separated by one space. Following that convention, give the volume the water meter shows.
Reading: 965.290 m³
